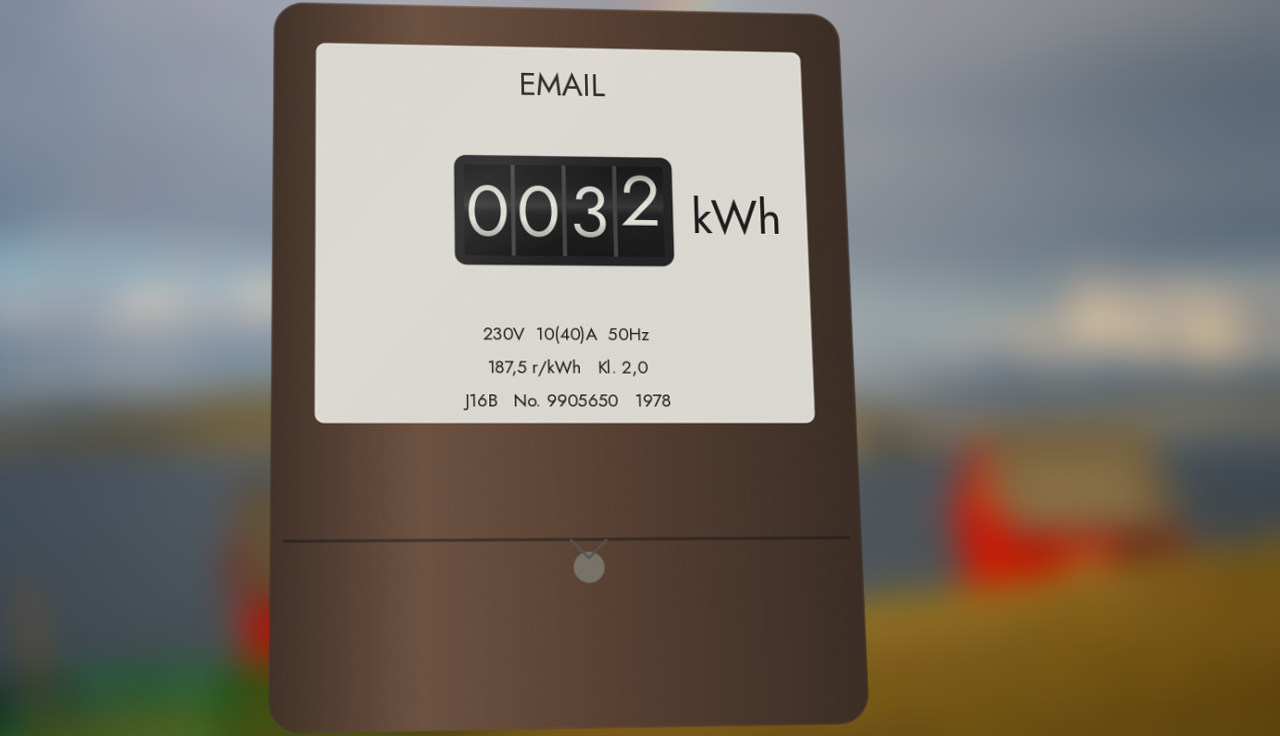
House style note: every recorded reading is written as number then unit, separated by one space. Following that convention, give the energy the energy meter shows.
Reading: 32 kWh
